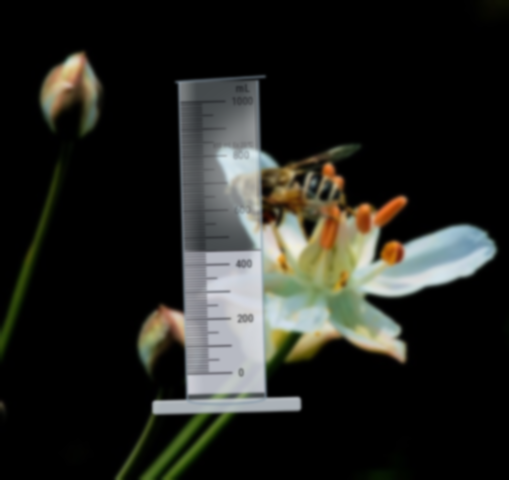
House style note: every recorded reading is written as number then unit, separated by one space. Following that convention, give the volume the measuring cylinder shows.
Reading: 450 mL
